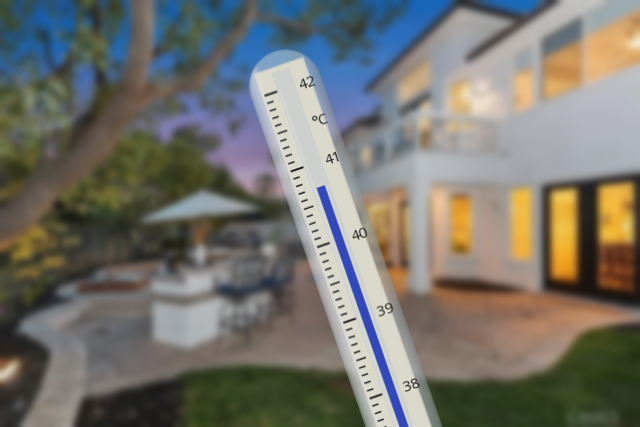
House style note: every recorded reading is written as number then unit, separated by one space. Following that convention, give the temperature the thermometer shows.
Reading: 40.7 °C
